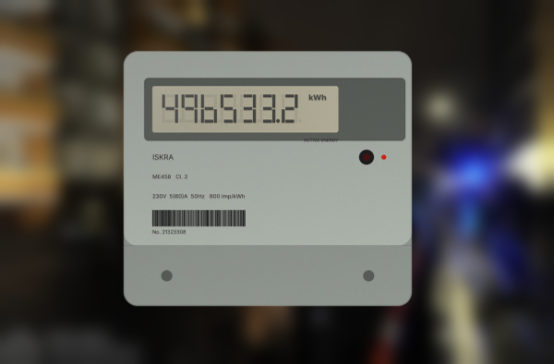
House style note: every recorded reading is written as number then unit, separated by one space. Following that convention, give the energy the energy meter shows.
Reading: 496533.2 kWh
